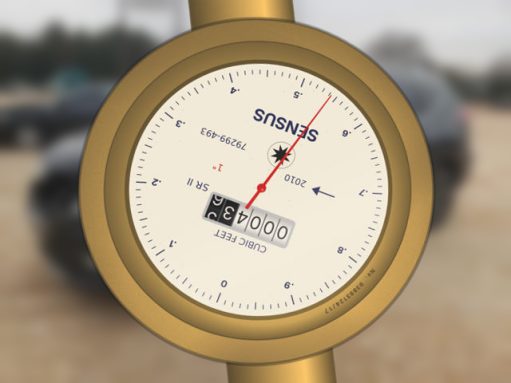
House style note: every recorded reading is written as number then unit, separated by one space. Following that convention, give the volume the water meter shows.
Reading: 435.54 ft³
